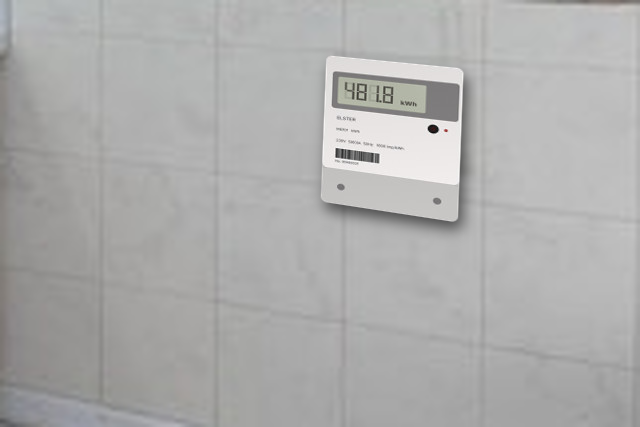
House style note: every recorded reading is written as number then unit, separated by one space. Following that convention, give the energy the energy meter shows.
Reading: 481.8 kWh
